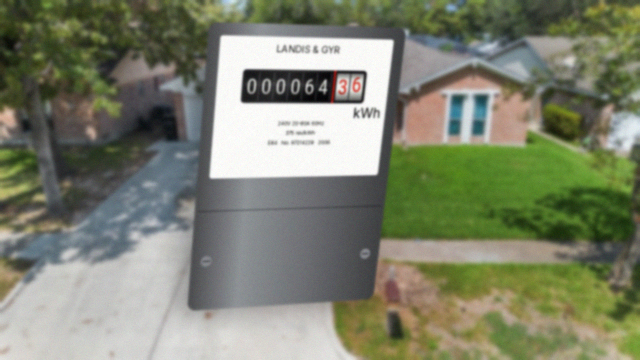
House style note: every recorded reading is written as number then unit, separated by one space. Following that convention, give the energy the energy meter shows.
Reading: 64.36 kWh
